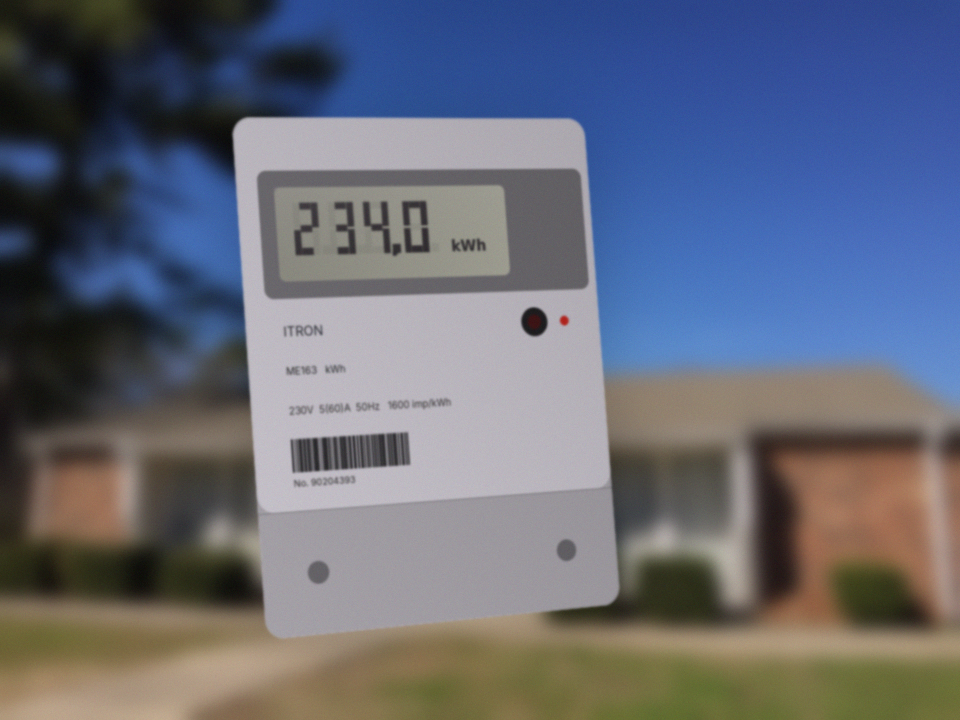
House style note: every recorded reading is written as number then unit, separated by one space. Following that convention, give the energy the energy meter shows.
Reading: 234.0 kWh
